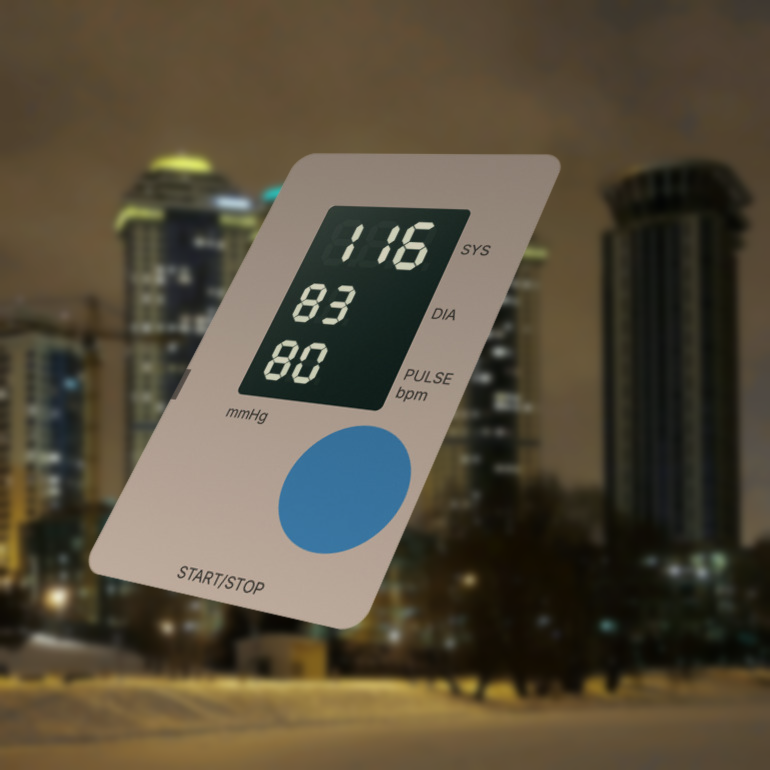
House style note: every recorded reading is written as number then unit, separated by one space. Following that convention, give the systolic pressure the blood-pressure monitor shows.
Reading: 116 mmHg
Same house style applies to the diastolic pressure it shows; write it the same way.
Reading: 83 mmHg
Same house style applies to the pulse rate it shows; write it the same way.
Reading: 80 bpm
